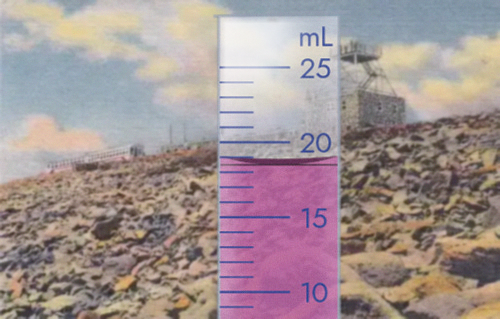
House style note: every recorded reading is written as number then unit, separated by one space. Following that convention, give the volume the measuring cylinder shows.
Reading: 18.5 mL
